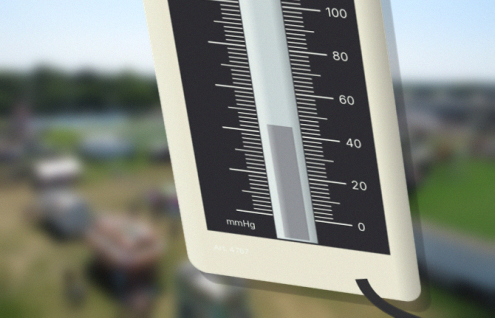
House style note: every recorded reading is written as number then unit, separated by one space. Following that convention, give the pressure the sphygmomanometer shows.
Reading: 44 mmHg
